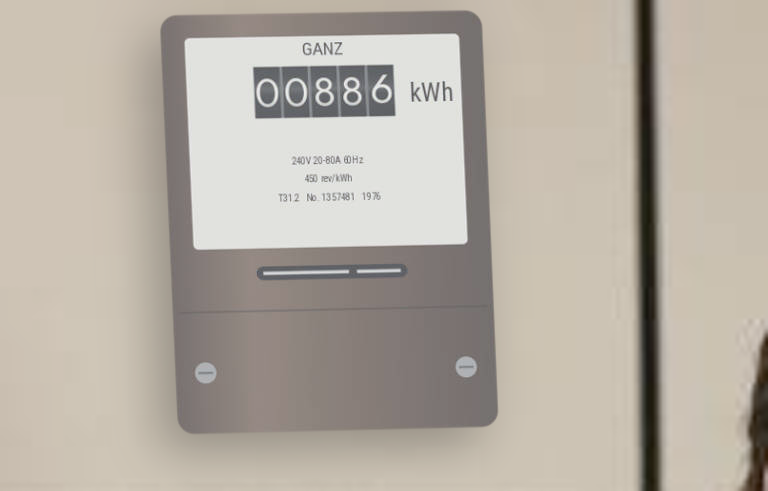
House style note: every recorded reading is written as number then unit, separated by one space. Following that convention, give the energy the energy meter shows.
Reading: 886 kWh
